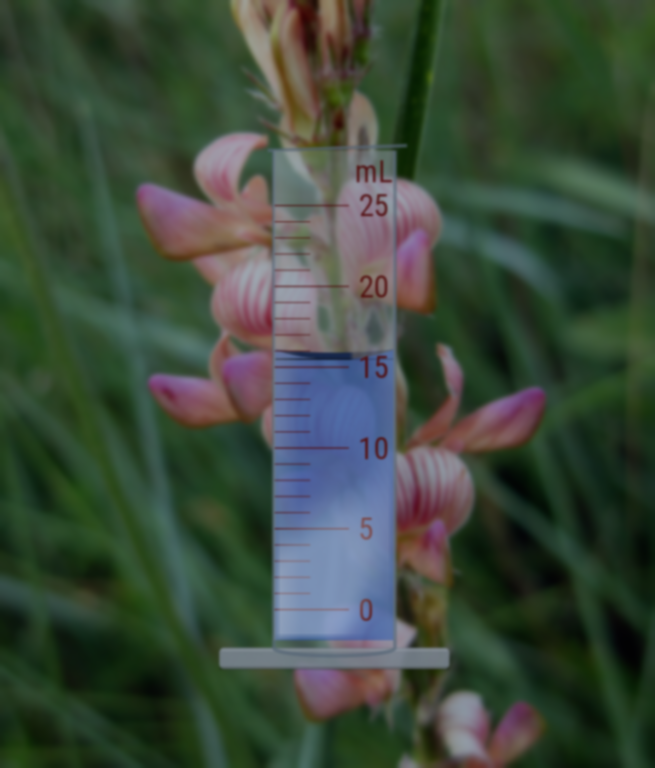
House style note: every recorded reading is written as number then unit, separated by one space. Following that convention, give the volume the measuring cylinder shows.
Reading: 15.5 mL
